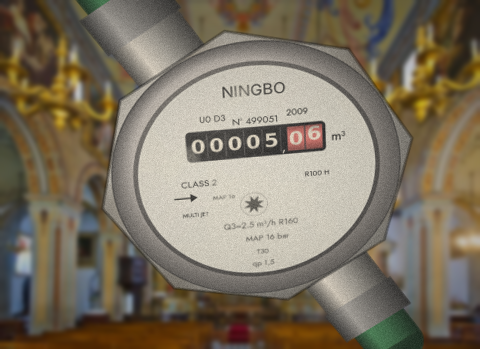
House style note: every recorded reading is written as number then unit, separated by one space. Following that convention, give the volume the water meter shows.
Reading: 5.06 m³
